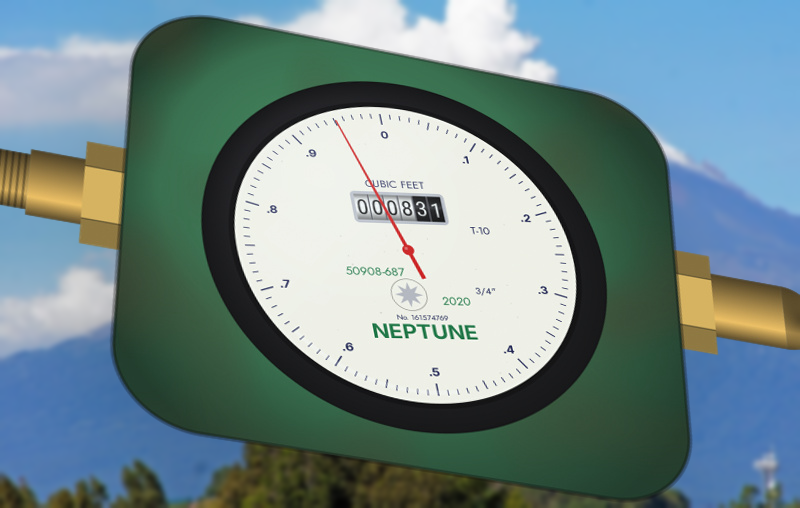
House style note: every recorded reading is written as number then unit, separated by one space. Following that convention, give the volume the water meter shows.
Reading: 830.95 ft³
